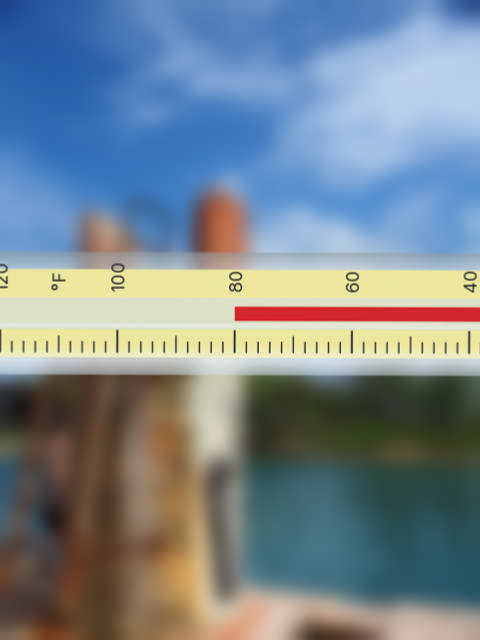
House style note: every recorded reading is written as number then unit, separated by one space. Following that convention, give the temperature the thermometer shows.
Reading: 80 °F
